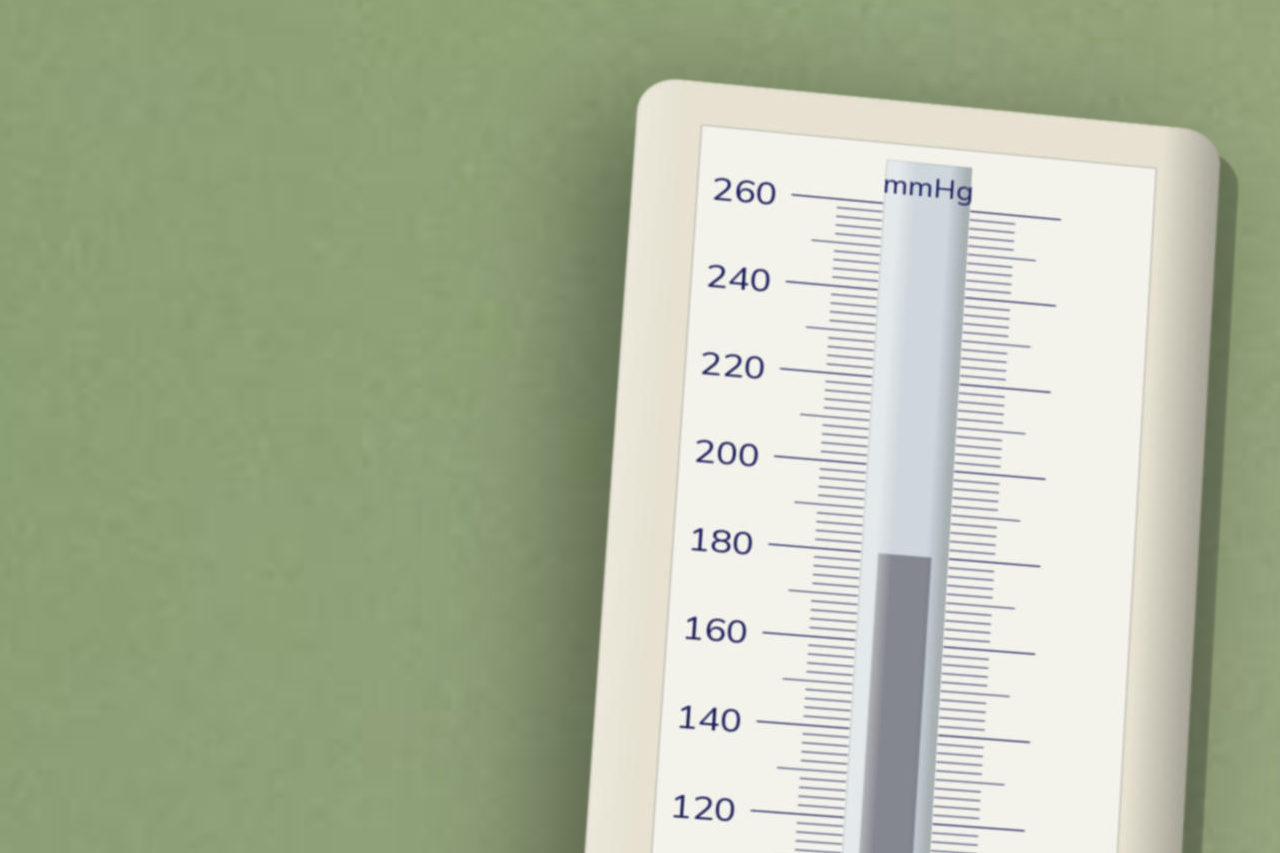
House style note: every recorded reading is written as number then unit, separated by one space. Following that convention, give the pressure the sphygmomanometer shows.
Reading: 180 mmHg
